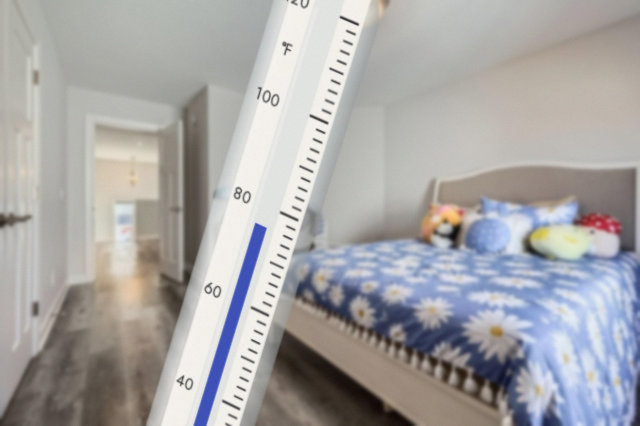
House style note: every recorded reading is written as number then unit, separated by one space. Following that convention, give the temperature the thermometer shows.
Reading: 76 °F
